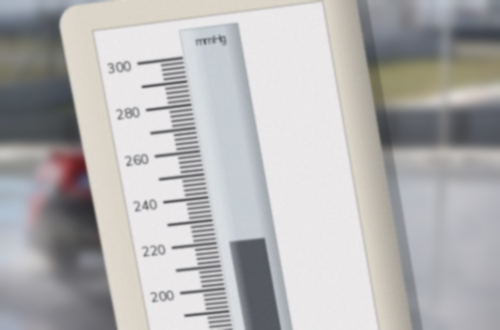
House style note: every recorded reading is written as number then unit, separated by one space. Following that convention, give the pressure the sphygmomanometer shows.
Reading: 220 mmHg
